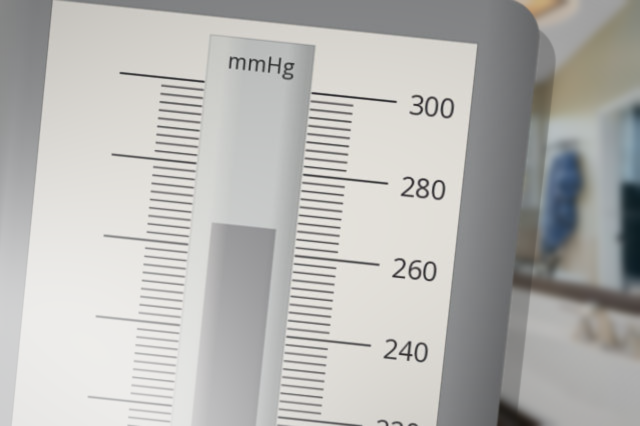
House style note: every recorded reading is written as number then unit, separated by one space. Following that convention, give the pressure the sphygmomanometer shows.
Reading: 266 mmHg
